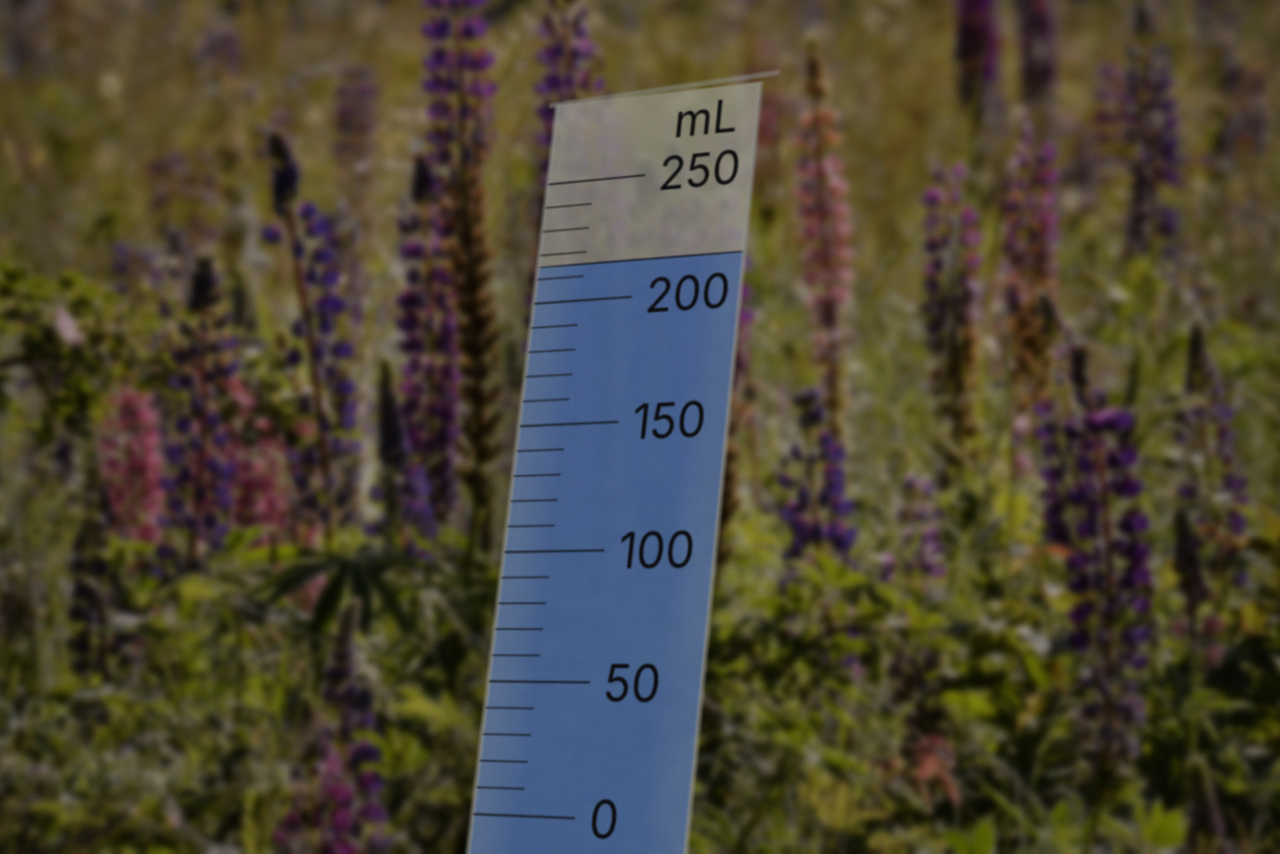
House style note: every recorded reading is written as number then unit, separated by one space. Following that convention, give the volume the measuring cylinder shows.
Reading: 215 mL
